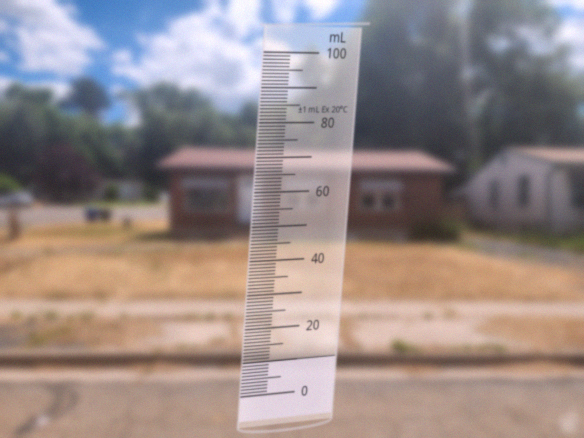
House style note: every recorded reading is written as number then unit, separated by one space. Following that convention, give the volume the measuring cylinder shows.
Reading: 10 mL
